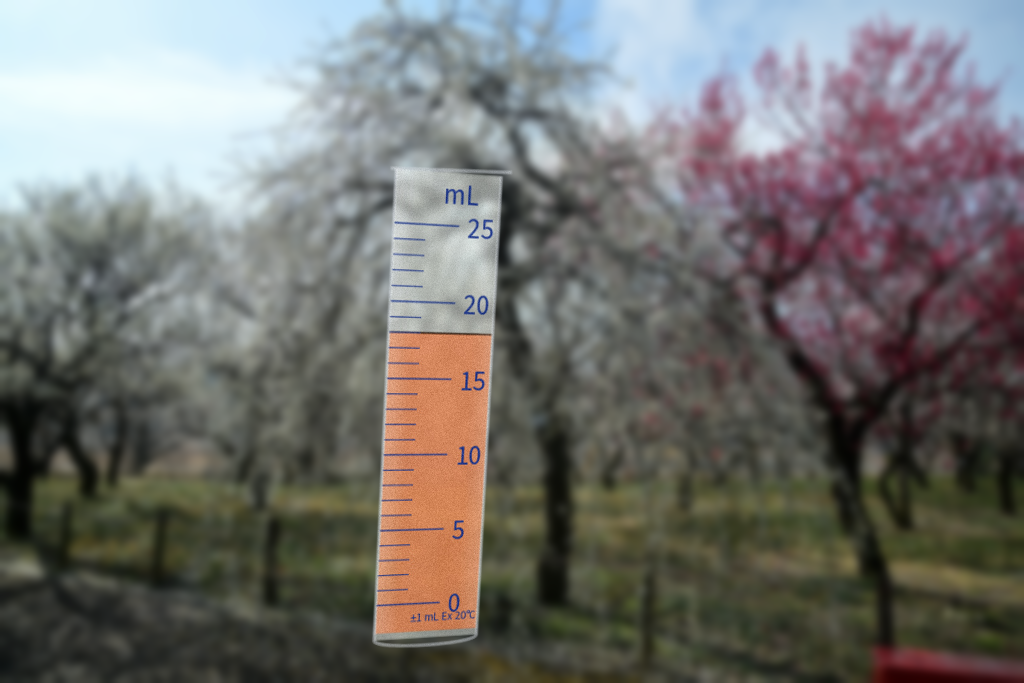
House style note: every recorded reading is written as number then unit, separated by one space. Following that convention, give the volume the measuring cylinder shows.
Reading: 18 mL
